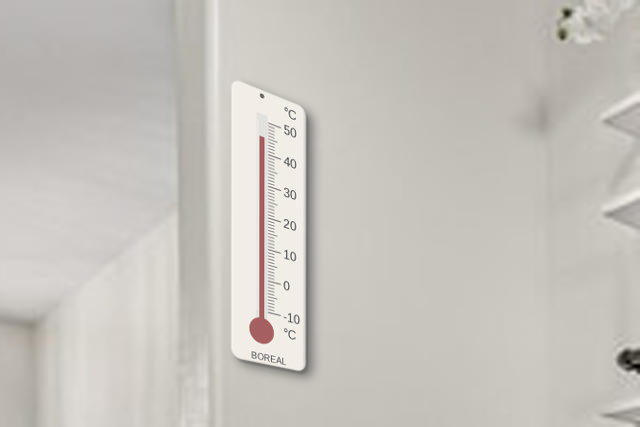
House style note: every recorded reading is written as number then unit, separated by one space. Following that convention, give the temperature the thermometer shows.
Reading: 45 °C
